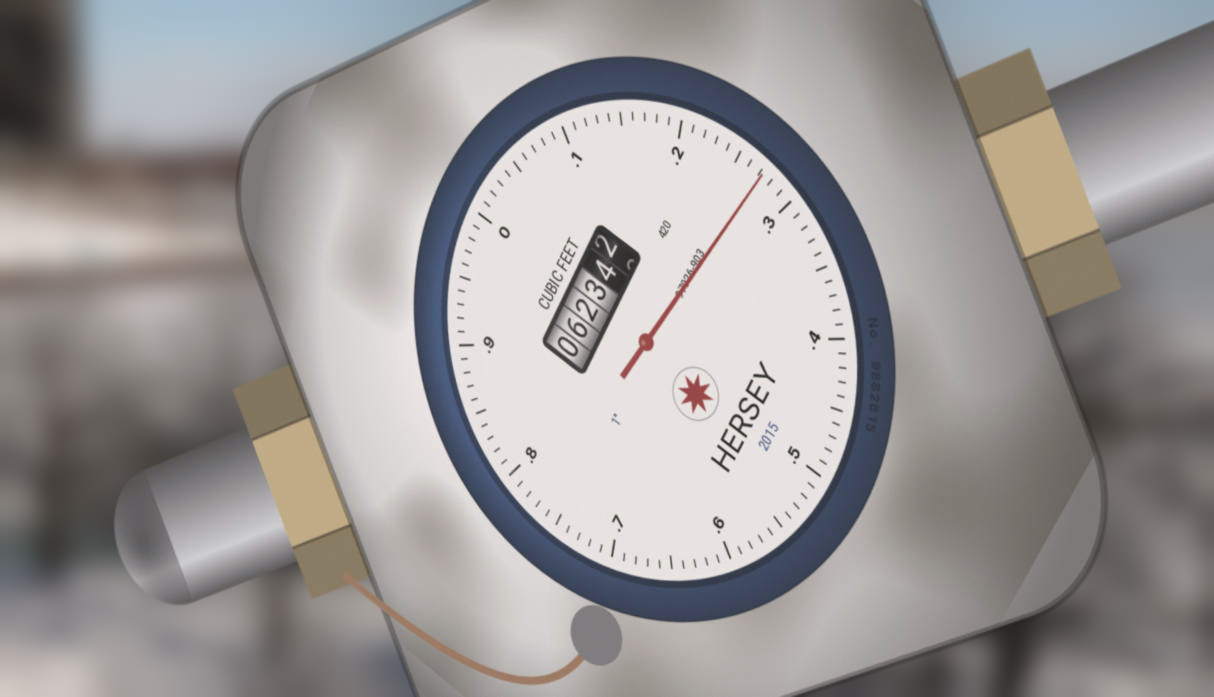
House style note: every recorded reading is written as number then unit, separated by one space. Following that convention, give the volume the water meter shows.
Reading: 62342.27 ft³
